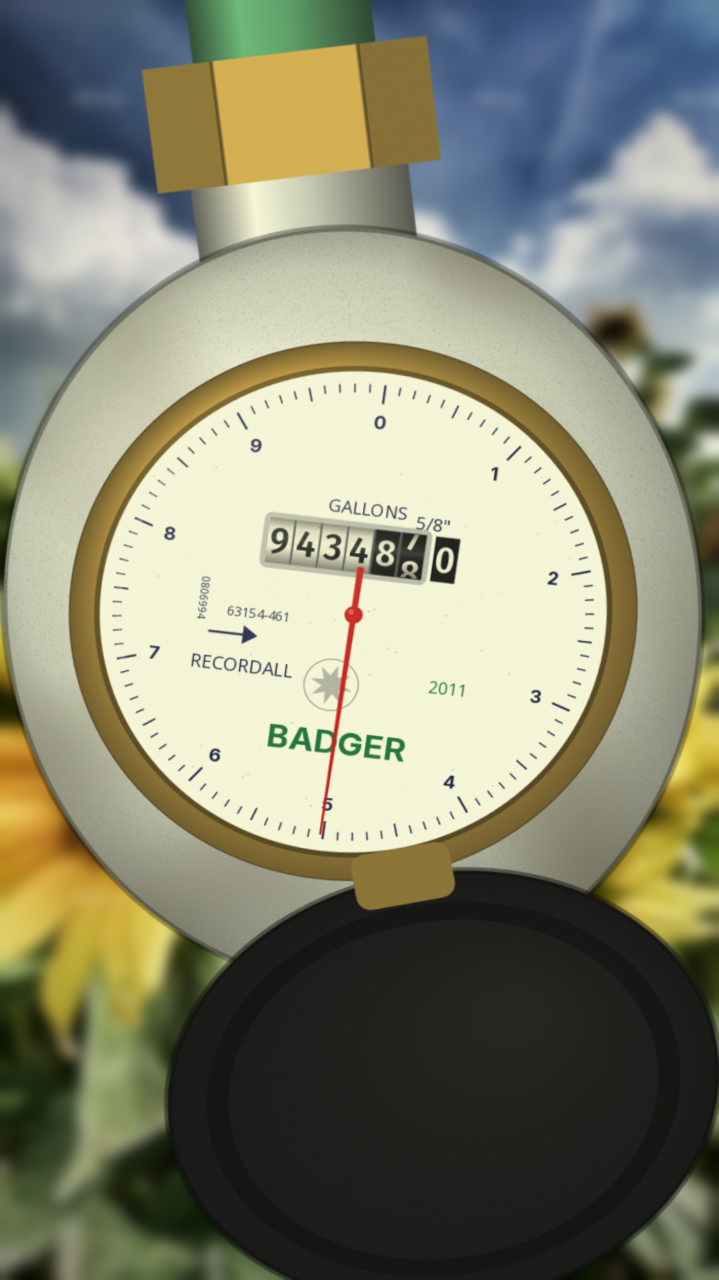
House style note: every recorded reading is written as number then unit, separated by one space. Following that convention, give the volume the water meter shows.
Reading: 9434875.0 gal
